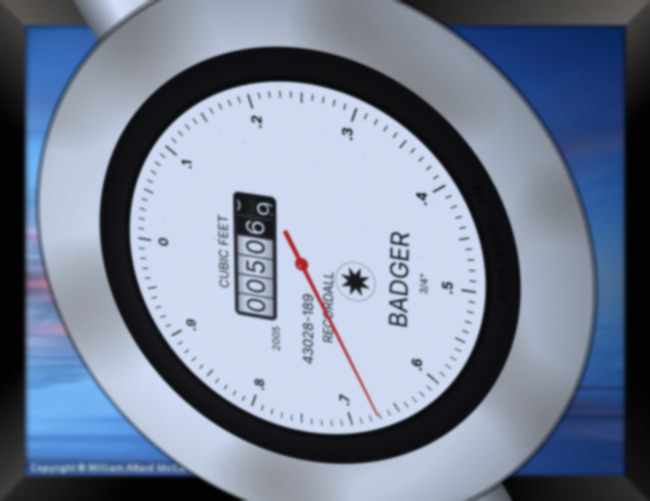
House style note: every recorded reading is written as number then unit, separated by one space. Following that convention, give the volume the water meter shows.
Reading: 5068.67 ft³
